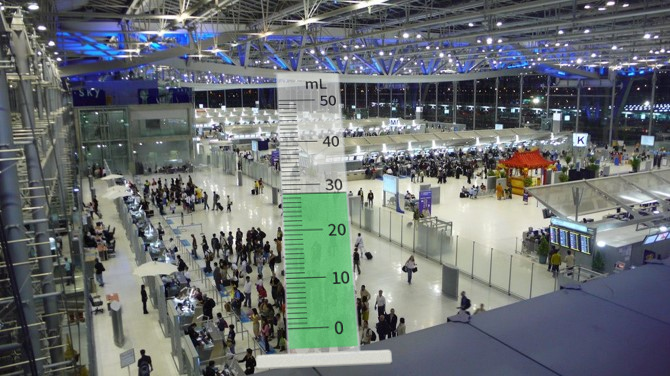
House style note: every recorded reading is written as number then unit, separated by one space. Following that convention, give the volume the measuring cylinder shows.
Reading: 28 mL
